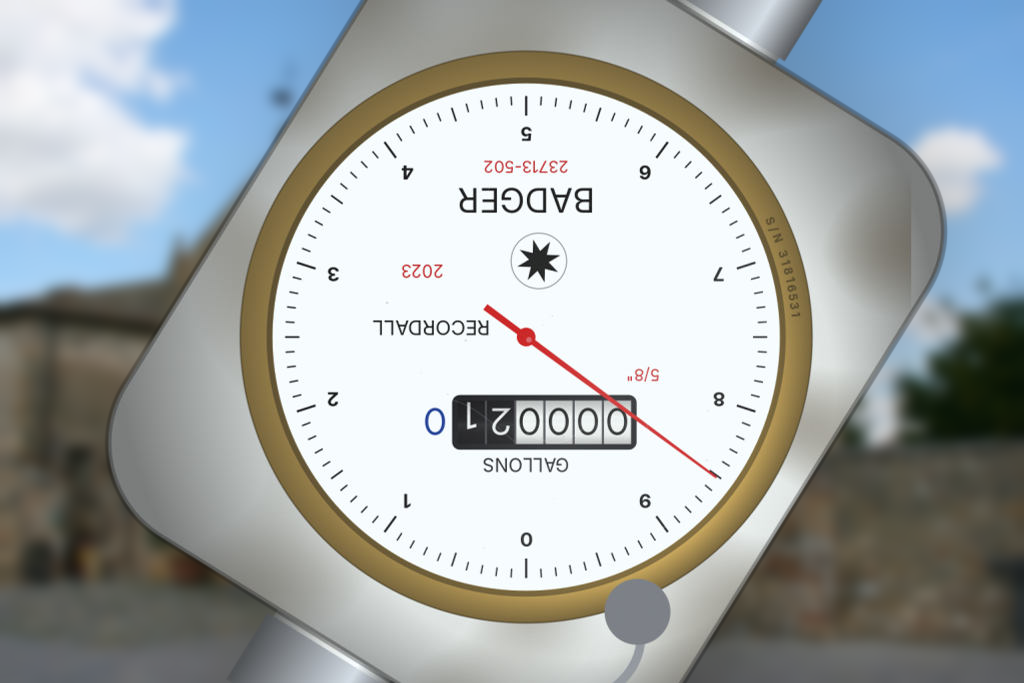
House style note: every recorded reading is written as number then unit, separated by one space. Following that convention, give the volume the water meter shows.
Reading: 208.5 gal
